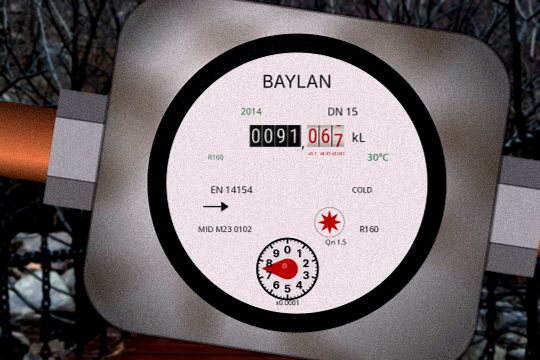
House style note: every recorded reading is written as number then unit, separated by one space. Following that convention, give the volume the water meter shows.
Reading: 91.0667 kL
